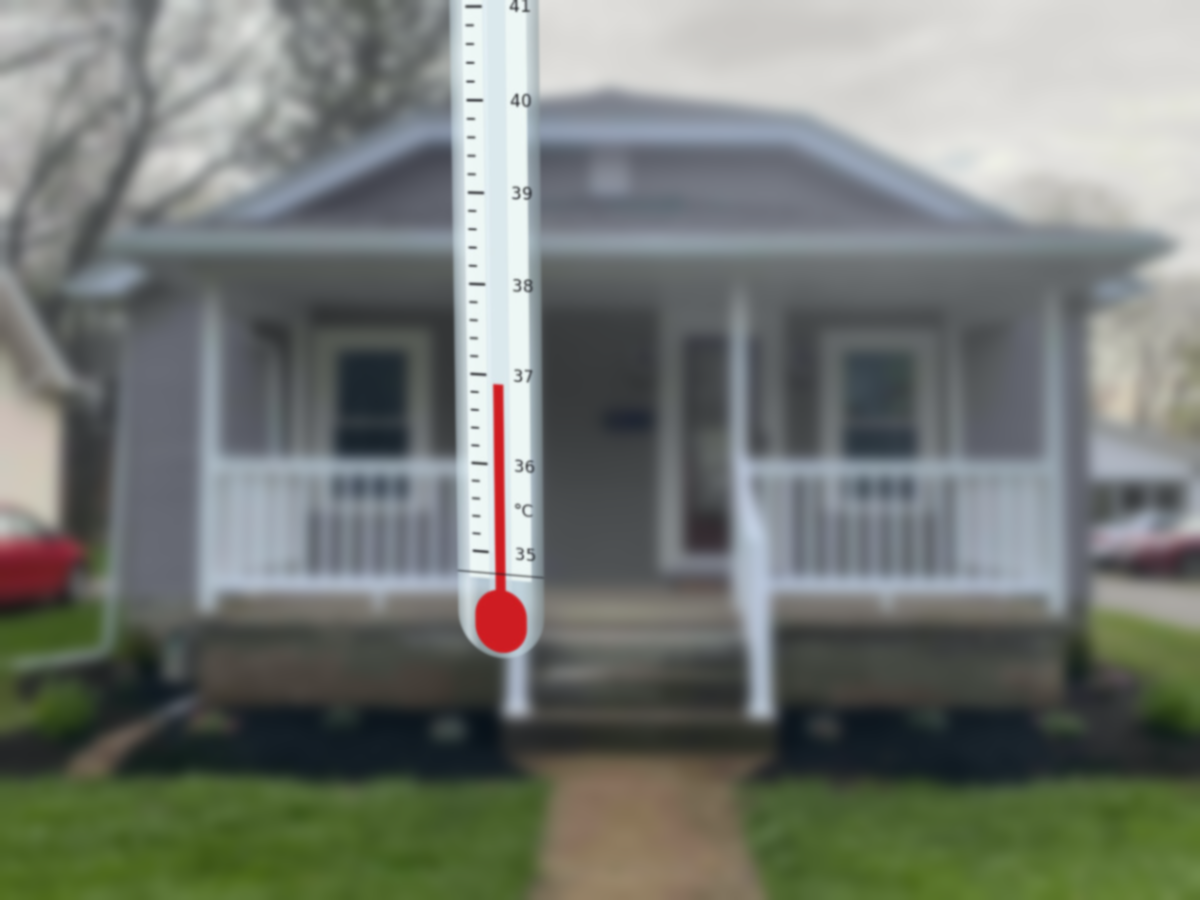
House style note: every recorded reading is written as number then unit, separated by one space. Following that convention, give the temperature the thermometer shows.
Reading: 36.9 °C
